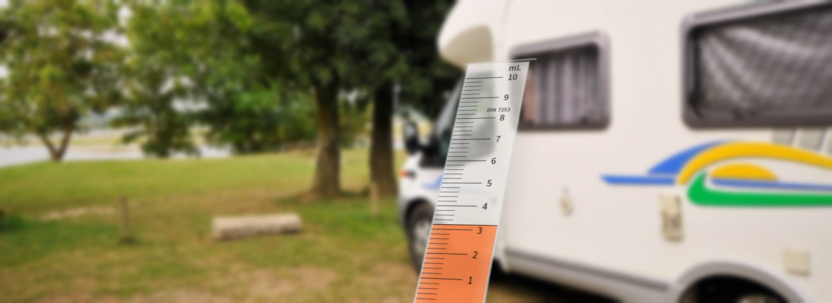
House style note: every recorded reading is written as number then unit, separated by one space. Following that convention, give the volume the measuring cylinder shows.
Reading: 3.2 mL
